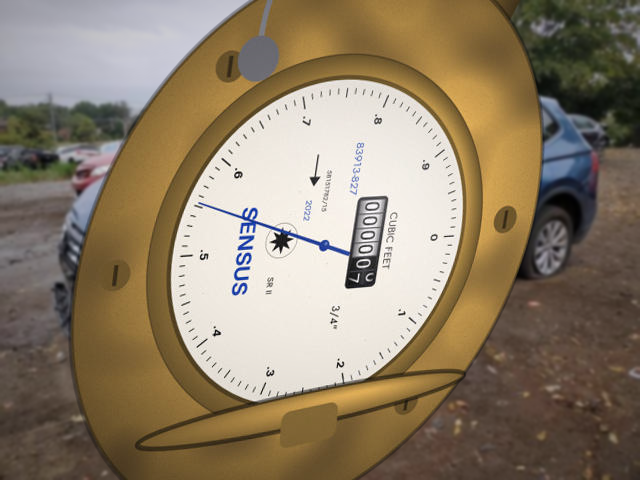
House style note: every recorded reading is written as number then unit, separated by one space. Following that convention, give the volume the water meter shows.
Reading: 6.55 ft³
